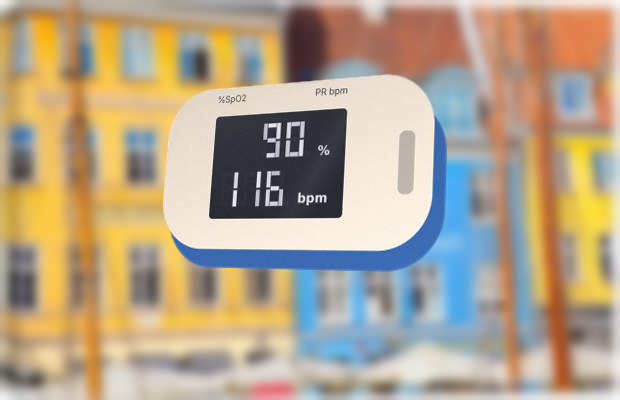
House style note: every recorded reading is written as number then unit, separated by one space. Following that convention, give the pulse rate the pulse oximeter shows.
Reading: 116 bpm
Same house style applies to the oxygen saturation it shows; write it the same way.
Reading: 90 %
